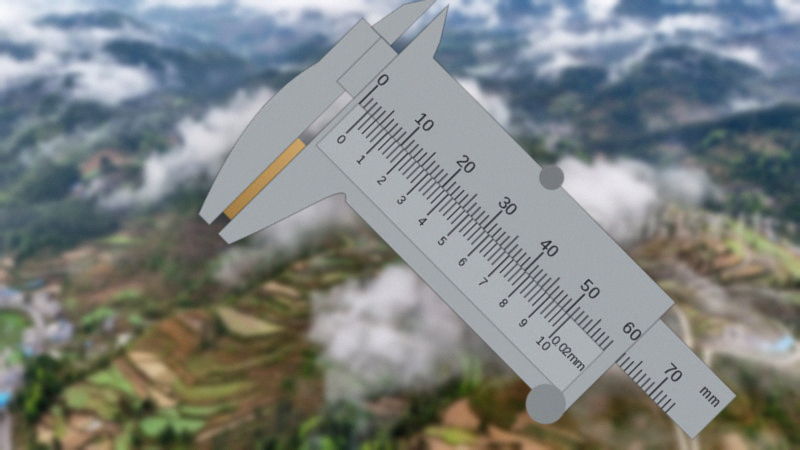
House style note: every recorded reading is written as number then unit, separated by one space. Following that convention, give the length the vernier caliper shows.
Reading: 2.0 mm
